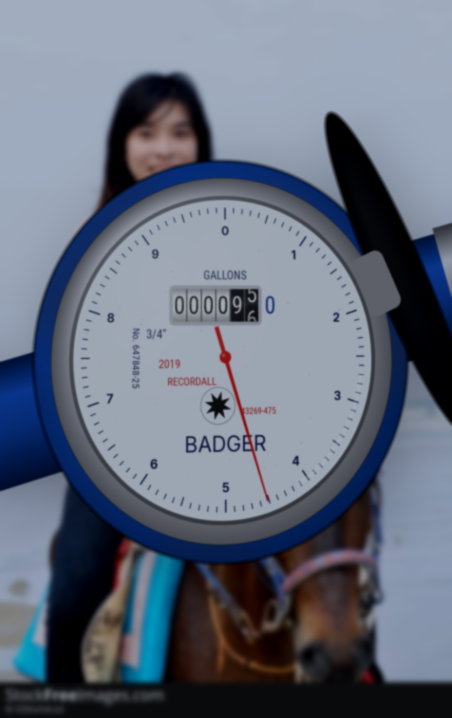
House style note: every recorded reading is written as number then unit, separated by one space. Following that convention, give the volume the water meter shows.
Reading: 954.5 gal
